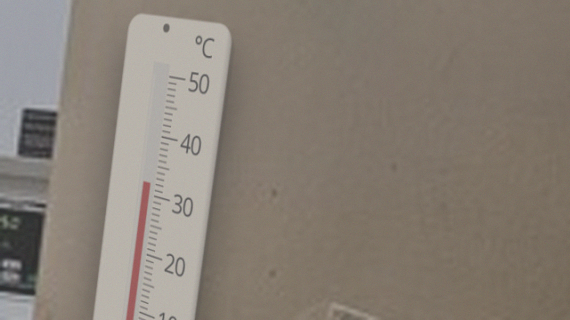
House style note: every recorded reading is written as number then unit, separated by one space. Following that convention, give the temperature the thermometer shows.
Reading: 32 °C
